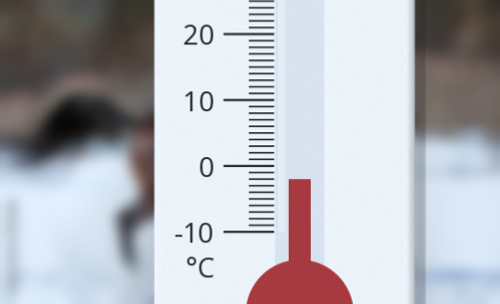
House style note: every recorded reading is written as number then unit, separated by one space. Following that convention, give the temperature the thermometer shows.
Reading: -2 °C
